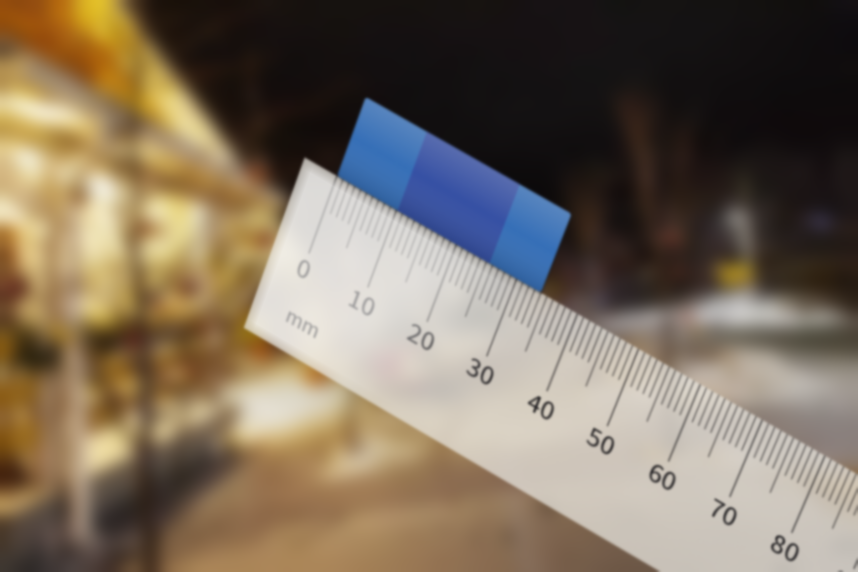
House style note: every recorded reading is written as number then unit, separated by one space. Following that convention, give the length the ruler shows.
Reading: 34 mm
